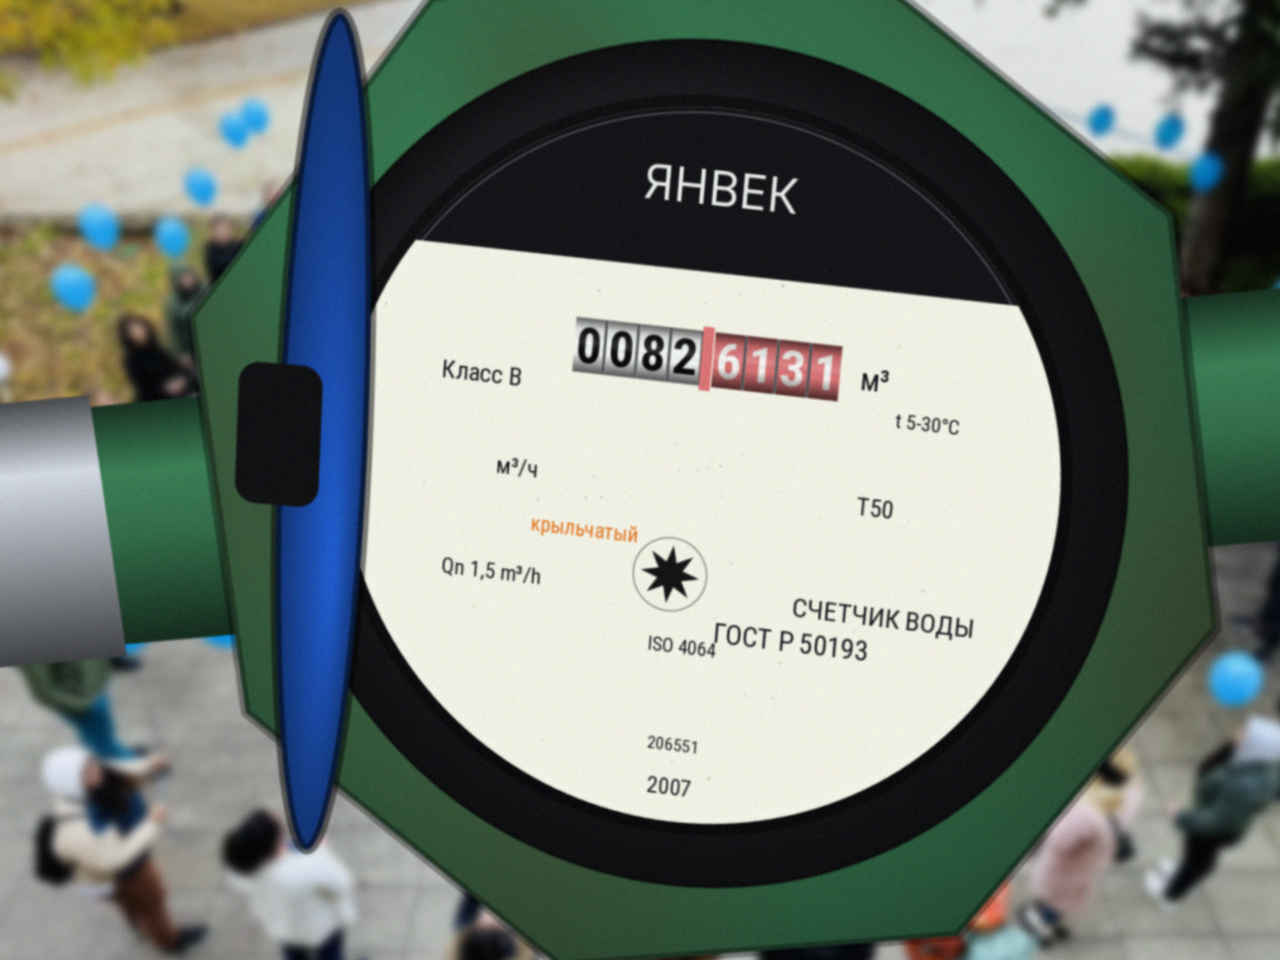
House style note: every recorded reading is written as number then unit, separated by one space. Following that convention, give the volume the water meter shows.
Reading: 82.6131 m³
